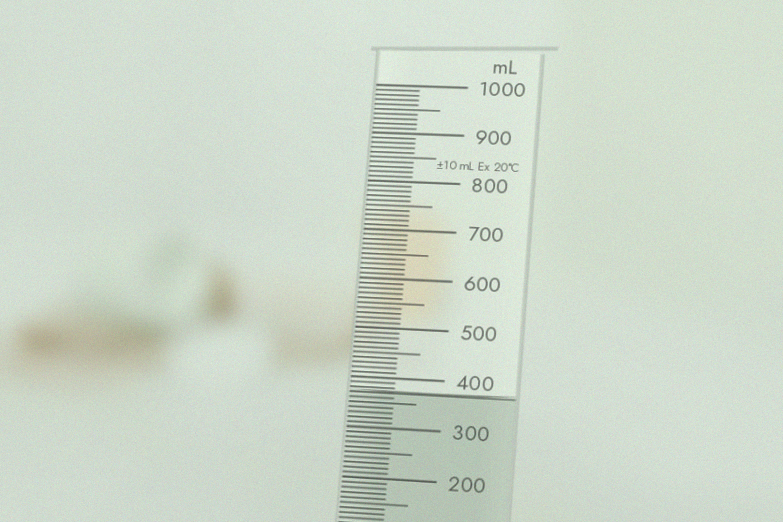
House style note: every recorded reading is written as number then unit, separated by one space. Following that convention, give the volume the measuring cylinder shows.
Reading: 370 mL
